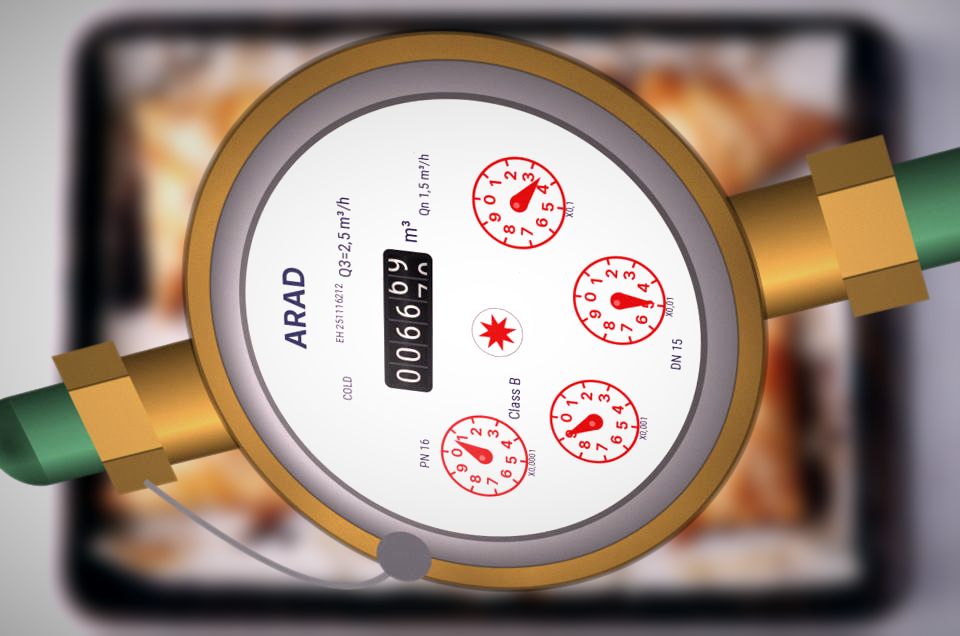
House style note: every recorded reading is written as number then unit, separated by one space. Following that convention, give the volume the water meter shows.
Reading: 6669.3490 m³
